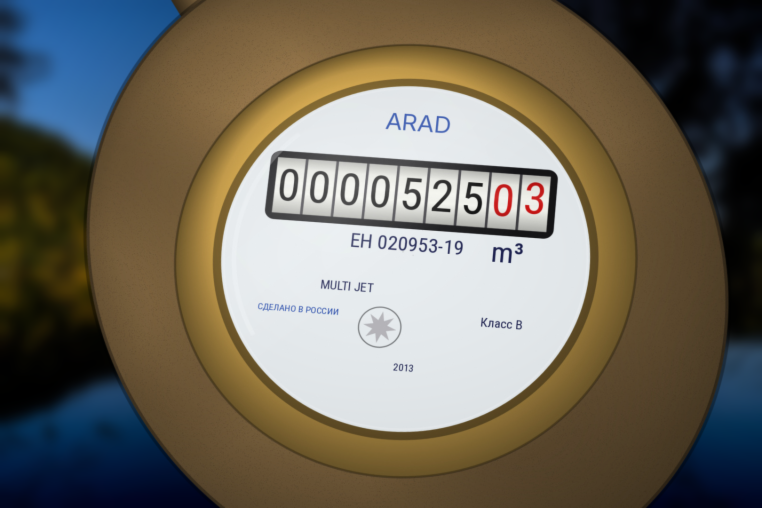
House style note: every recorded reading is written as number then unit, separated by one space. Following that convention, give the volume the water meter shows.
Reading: 525.03 m³
